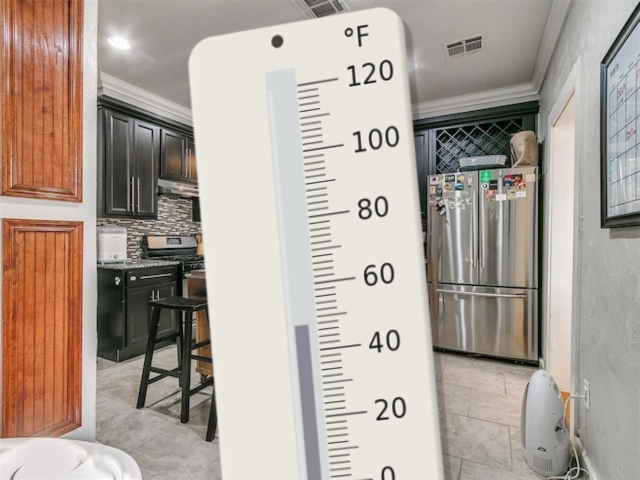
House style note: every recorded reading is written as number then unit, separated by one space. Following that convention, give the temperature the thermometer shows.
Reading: 48 °F
